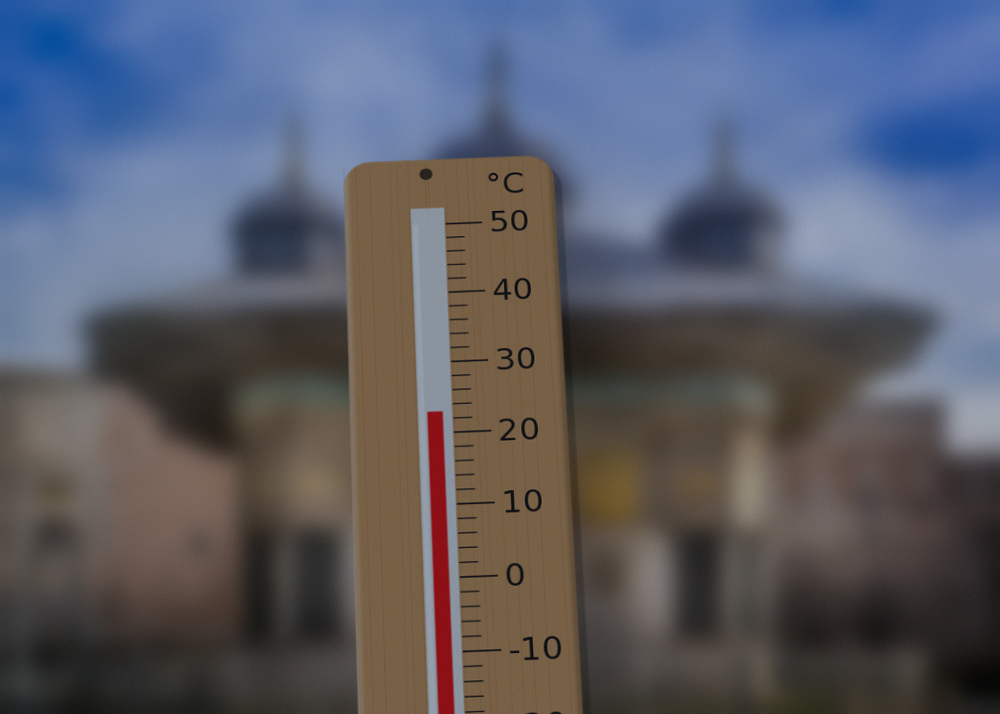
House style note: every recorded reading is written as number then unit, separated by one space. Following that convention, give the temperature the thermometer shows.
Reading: 23 °C
